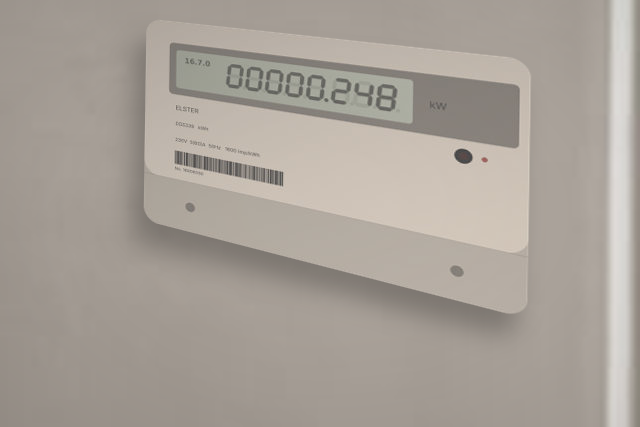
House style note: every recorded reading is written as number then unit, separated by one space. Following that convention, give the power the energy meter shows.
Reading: 0.248 kW
